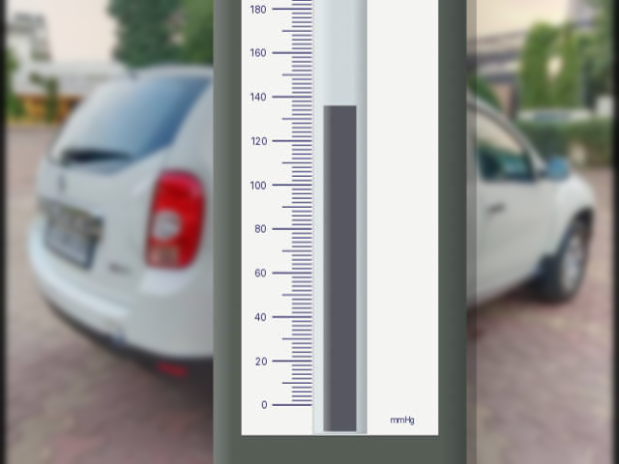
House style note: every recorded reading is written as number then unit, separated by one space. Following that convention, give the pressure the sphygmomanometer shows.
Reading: 136 mmHg
